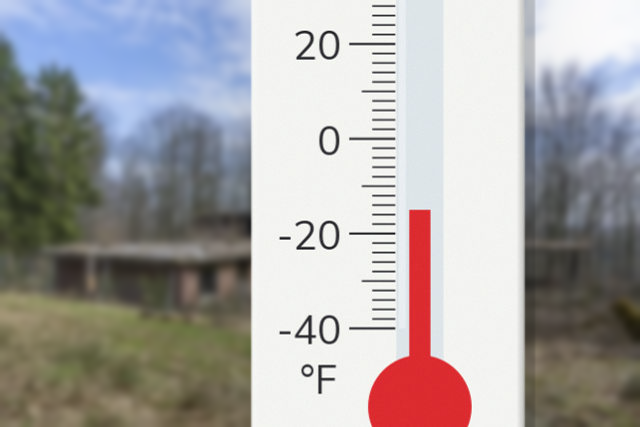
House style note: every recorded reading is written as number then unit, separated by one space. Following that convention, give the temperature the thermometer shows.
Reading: -15 °F
